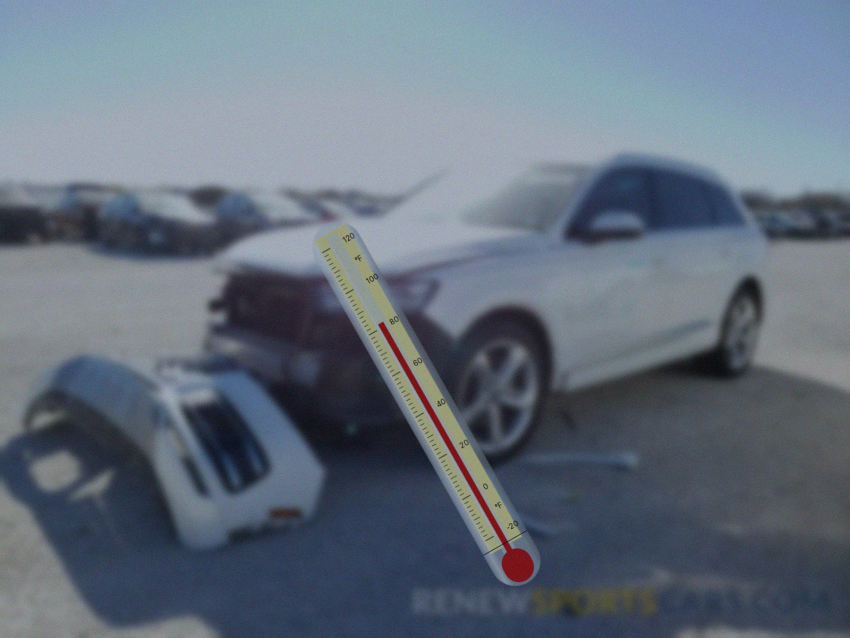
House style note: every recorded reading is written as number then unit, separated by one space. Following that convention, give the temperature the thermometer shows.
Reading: 82 °F
